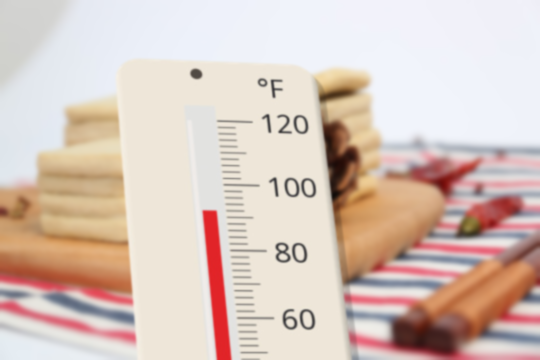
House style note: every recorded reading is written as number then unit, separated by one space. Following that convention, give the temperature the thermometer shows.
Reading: 92 °F
